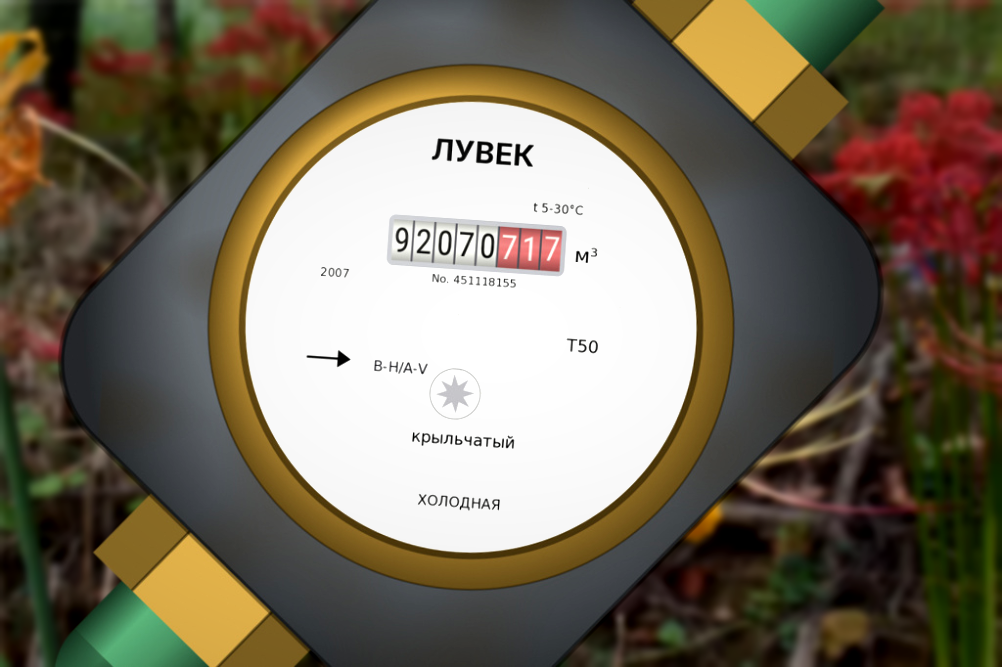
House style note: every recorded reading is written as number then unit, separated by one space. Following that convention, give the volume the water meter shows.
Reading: 92070.717 m³
